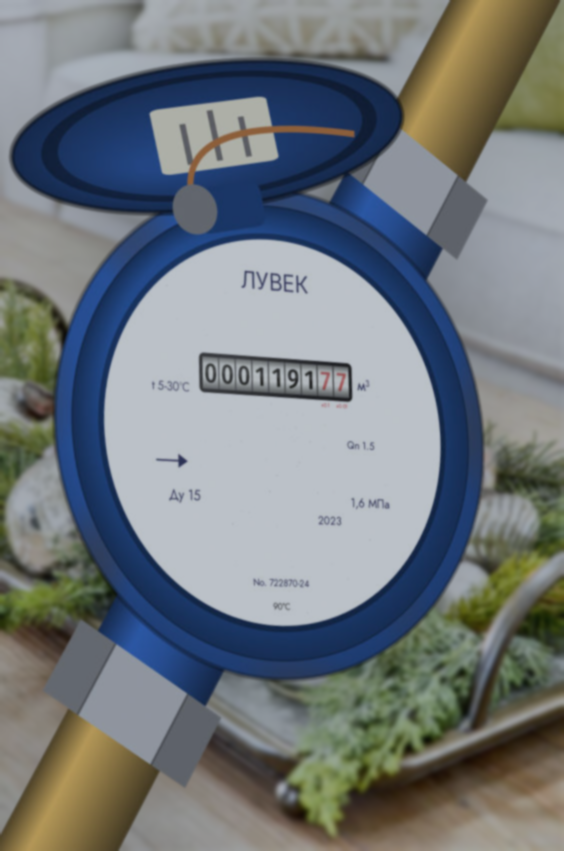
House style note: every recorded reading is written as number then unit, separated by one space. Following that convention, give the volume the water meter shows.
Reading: 1191.77 m³
